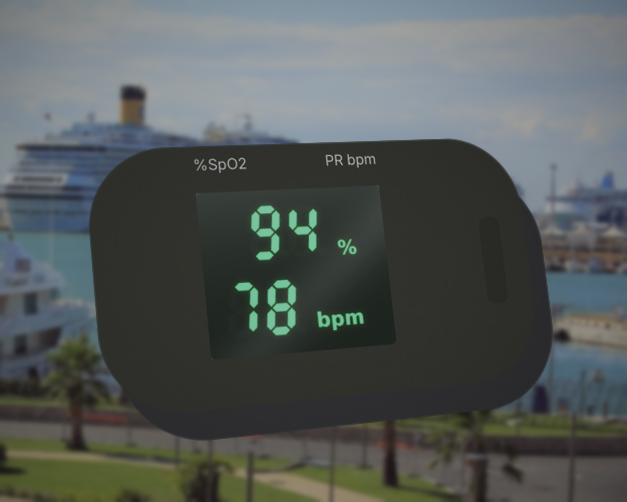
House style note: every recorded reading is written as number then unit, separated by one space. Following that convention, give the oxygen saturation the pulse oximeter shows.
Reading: 94 %
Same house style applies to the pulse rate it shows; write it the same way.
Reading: 78 bpm
